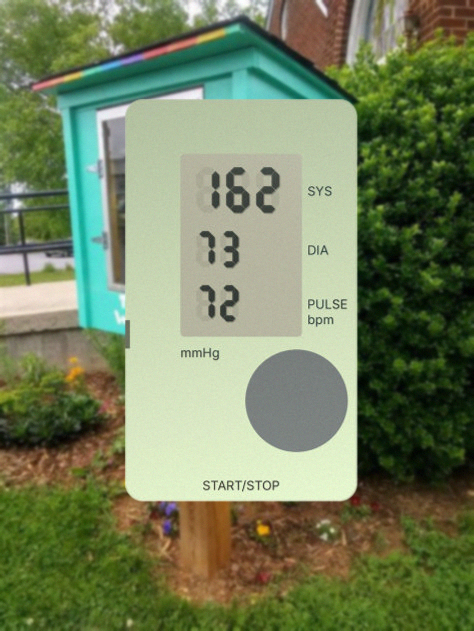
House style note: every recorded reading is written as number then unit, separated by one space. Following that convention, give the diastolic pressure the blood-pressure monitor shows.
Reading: 73 mmHg
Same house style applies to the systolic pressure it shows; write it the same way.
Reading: 162 mmHg
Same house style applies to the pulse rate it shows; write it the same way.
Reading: 72 bpm
